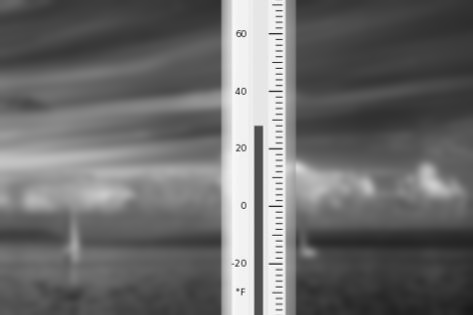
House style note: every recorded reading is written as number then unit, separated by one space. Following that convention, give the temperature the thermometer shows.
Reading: 28 °F
